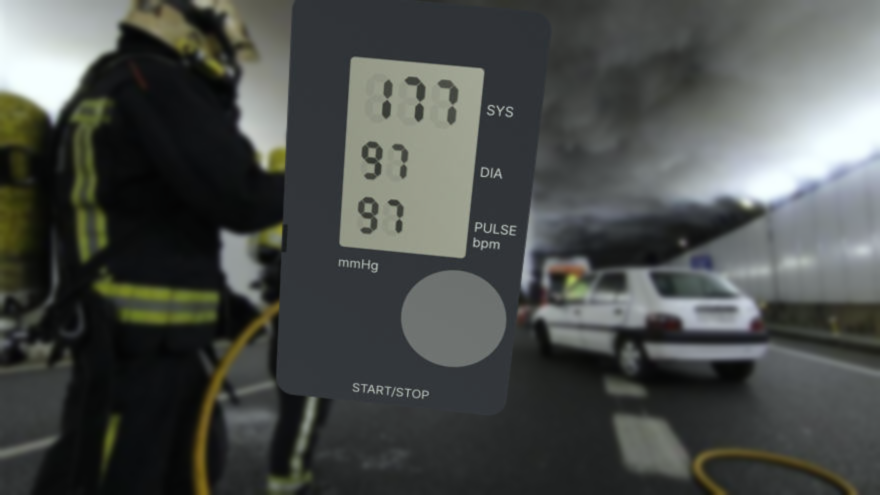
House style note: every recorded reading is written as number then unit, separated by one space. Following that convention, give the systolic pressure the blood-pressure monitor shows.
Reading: 177 mmHg
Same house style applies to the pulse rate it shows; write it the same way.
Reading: 97 bpm
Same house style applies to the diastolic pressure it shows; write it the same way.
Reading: 97 mmHg
